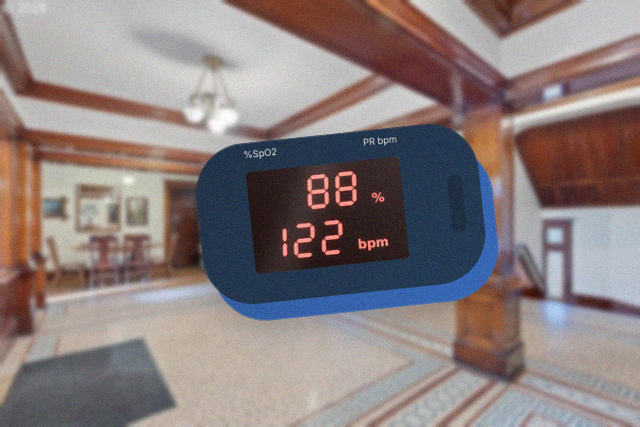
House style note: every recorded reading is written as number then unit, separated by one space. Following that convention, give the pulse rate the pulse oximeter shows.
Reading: 122 bpm
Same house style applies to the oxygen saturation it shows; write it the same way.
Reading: 88 %
